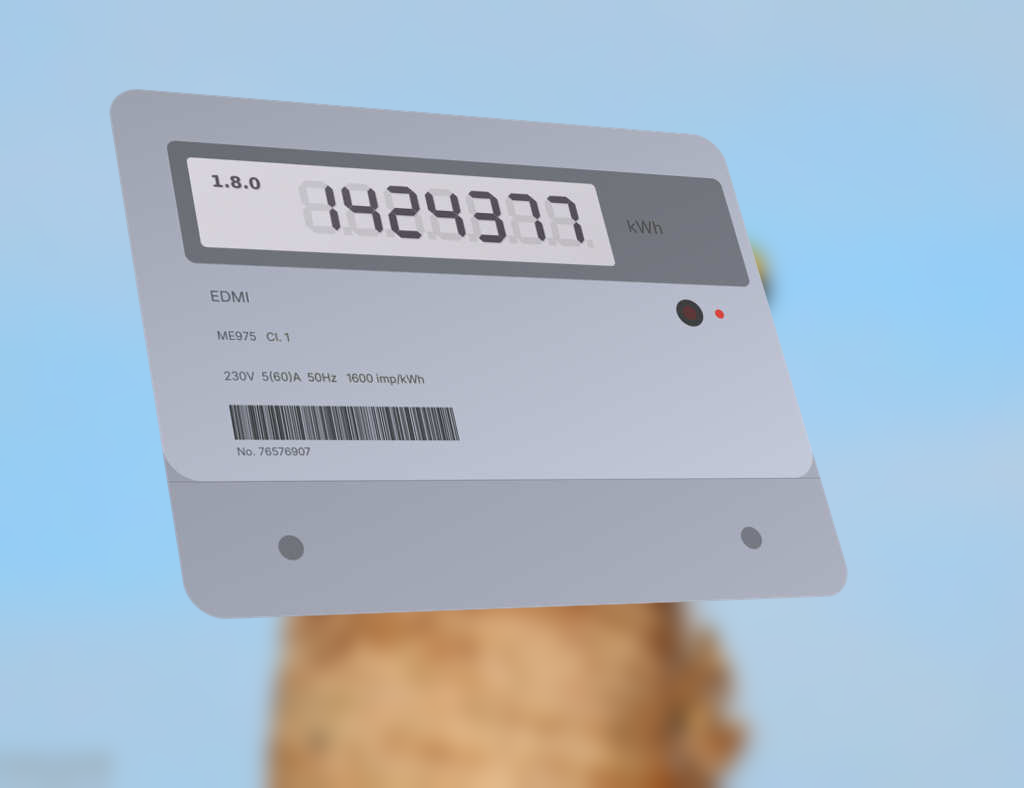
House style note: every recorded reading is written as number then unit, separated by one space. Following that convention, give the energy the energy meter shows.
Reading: 1424377 kWh
